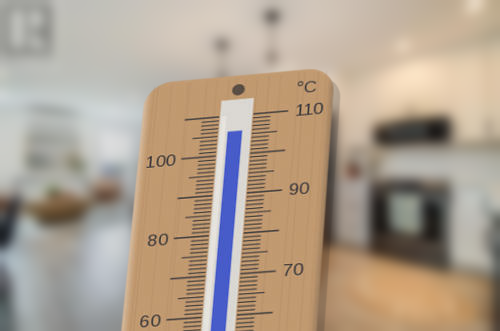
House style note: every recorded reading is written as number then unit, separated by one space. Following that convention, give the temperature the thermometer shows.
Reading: 106 °C
